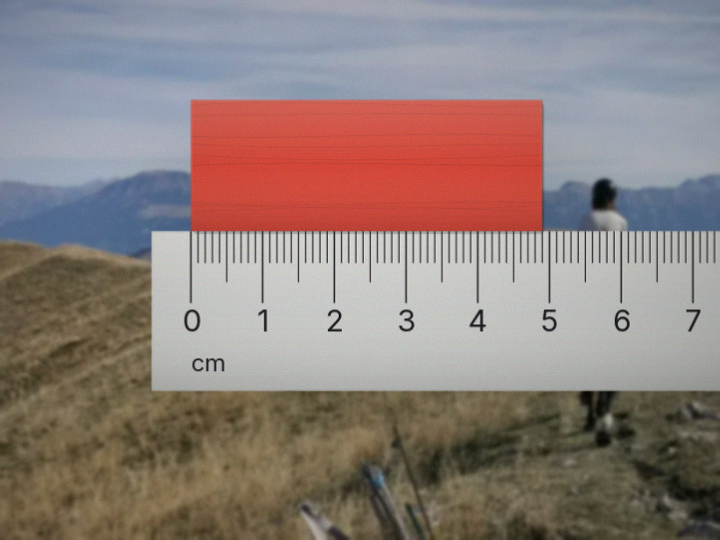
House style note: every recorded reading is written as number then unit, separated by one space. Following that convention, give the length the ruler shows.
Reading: 4.9 cm
